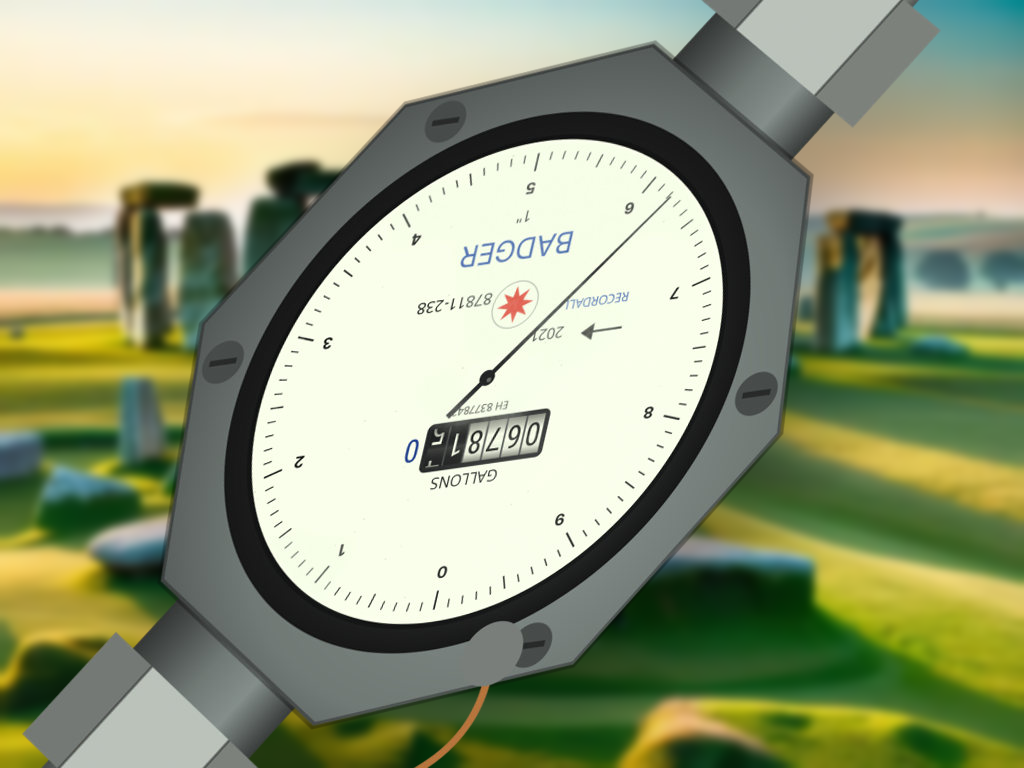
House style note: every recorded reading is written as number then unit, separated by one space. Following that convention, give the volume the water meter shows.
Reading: 678146.2 gal
